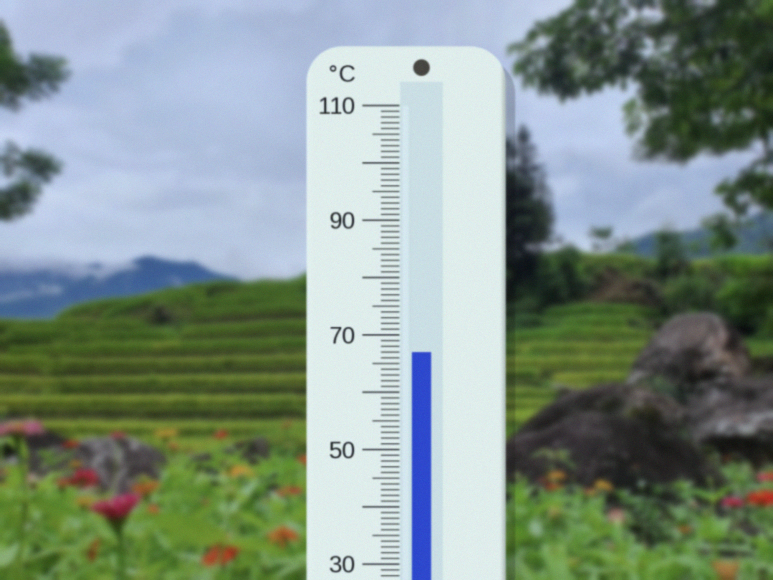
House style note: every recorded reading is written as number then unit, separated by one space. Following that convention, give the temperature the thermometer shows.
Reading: 67 °C
